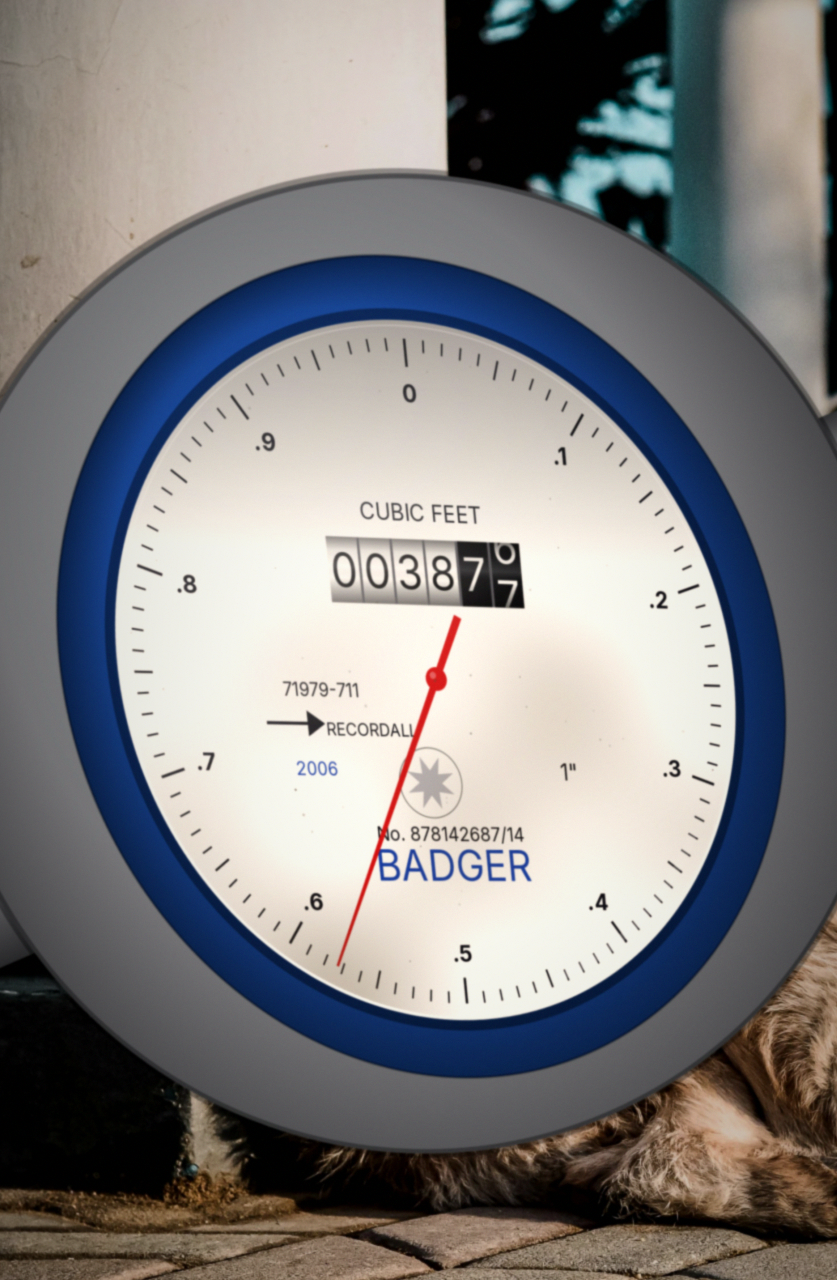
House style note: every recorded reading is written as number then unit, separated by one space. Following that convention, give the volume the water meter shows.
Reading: 3876.57 ft³
